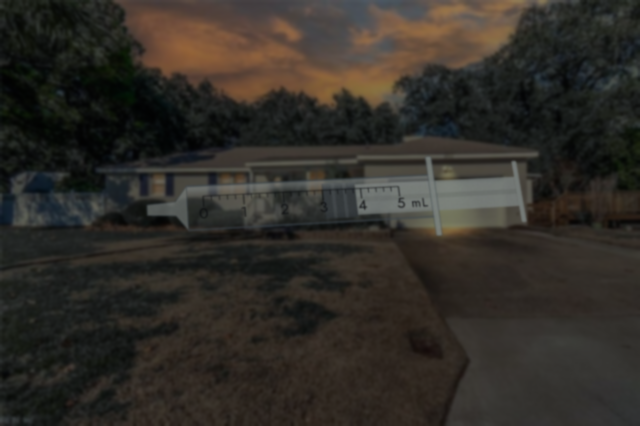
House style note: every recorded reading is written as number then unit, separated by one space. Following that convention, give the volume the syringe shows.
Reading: 3 mL
